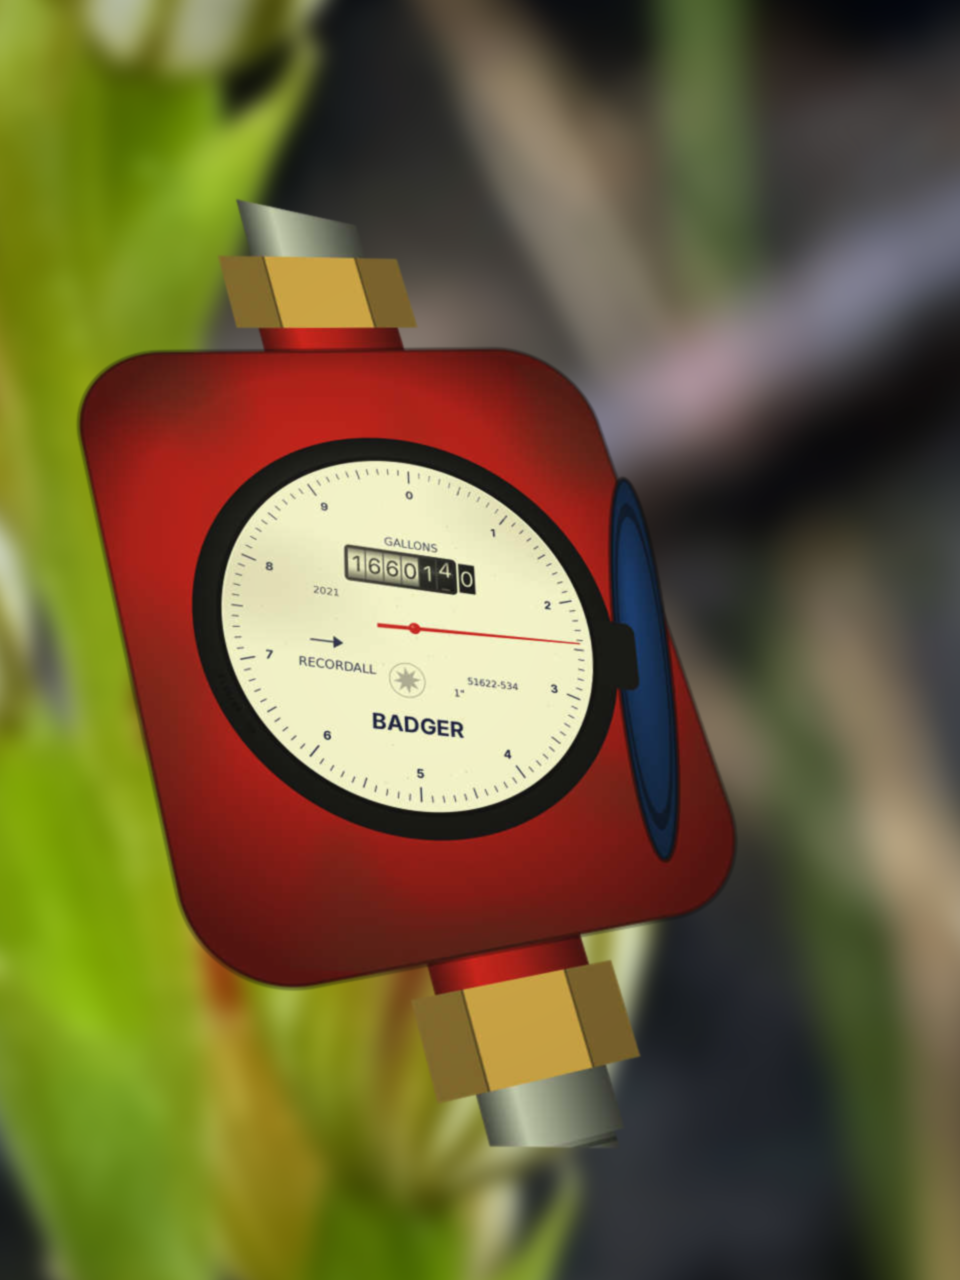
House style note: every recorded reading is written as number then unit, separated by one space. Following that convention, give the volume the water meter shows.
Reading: 1660142.4 gal
